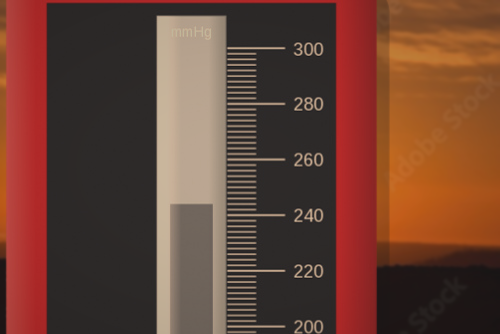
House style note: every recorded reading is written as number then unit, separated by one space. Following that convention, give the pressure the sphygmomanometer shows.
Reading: 244 mmHg
